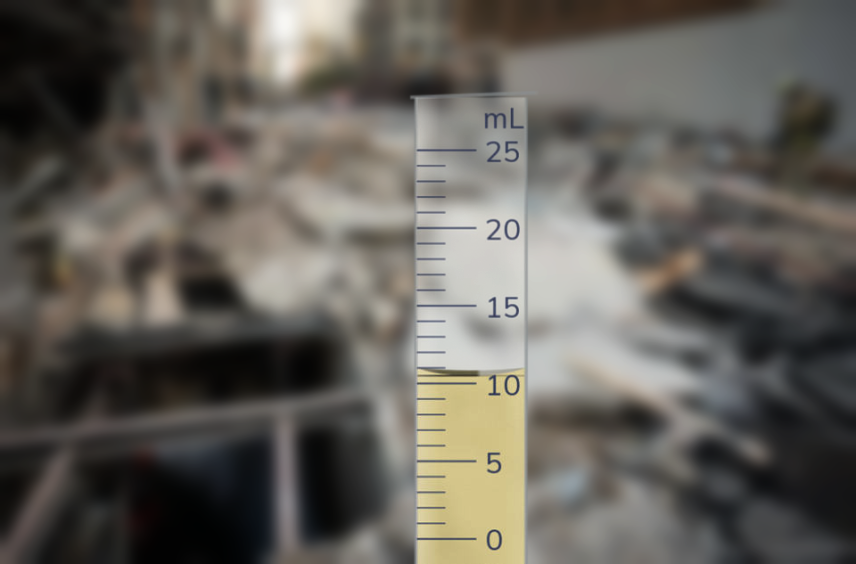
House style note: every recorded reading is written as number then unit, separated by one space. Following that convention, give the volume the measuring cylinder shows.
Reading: 10.5 mL
